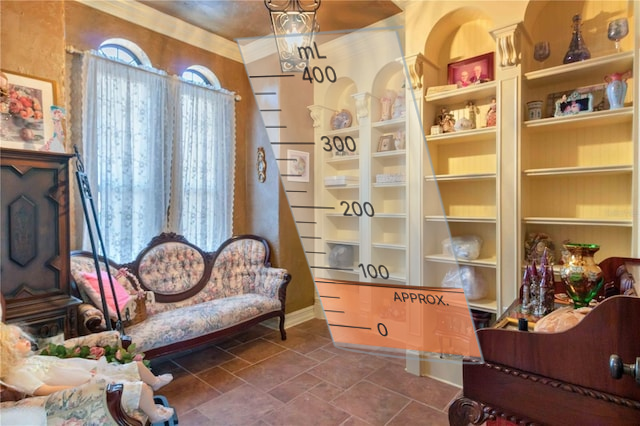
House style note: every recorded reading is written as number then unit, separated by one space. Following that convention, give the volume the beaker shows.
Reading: 75 mL
